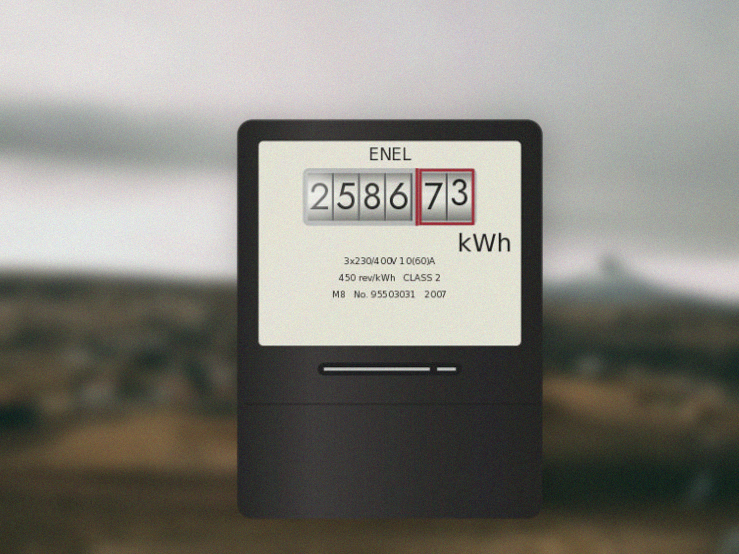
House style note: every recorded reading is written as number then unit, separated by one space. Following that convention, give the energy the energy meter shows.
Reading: 2586.73 kWh
